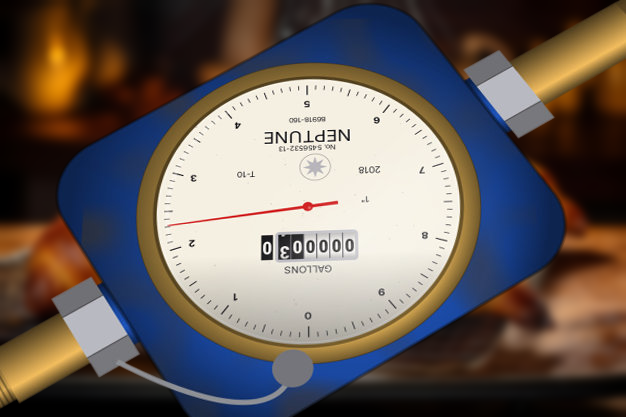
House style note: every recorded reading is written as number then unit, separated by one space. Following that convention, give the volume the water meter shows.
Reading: 32.3 gal
